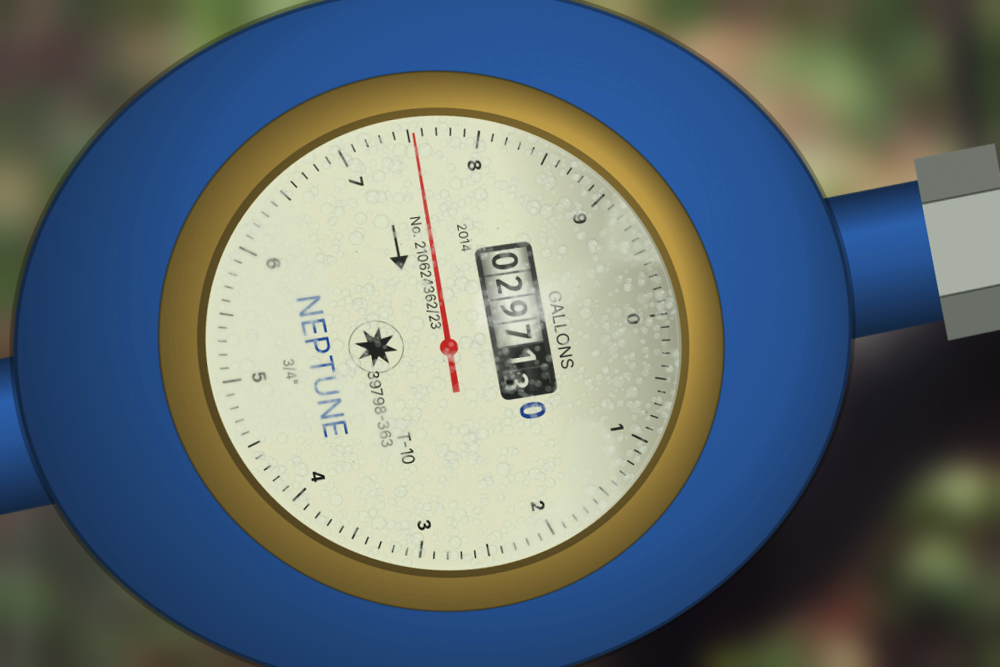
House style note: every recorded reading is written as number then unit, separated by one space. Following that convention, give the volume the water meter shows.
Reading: 297127.5 gal
